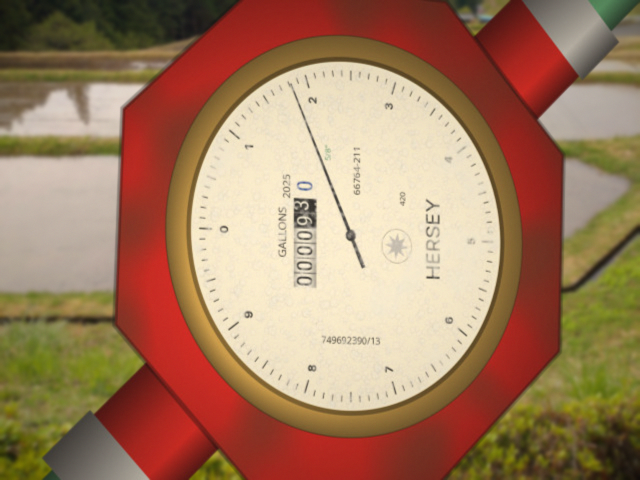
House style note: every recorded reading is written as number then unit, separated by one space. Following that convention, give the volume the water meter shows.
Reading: 931.8 gal
